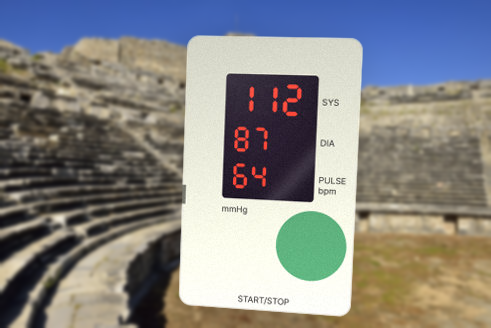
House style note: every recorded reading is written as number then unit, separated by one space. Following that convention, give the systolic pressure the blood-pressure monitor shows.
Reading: 112 mmHg
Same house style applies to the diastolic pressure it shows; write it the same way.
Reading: 87 mmHg
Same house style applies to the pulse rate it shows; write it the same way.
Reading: 64 bpm
